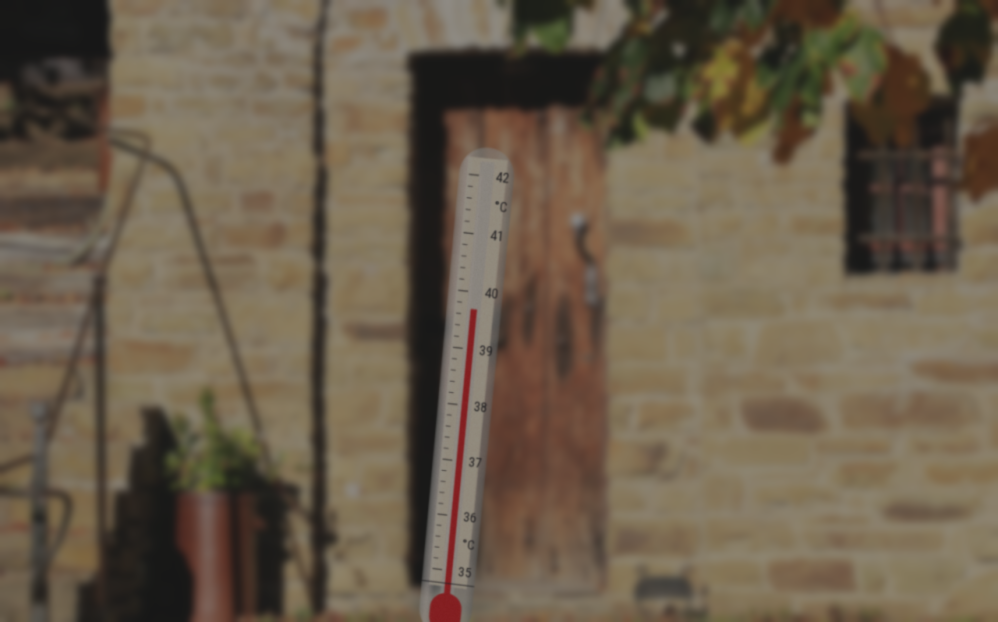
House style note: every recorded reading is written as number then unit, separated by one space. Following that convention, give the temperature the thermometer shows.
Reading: 39.7 °C
